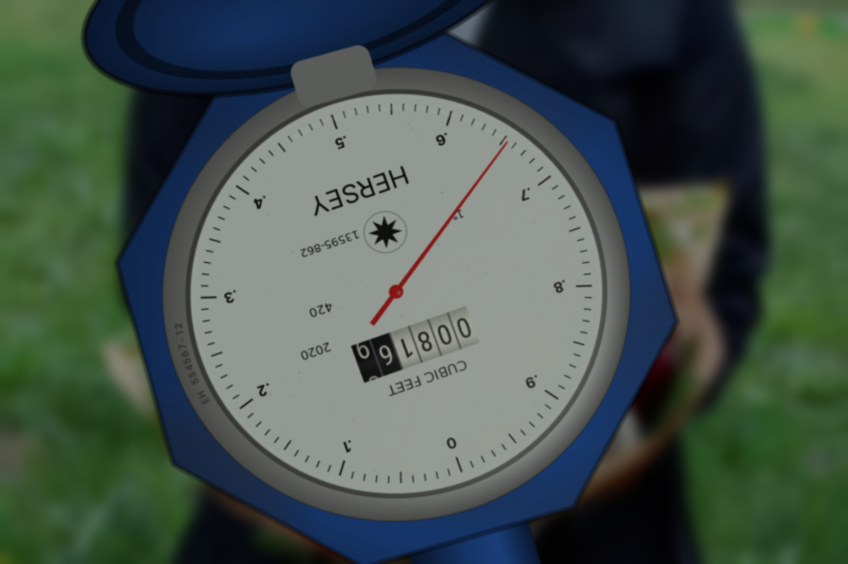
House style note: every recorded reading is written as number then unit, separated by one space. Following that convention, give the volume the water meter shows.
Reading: 8168.65 ft³
